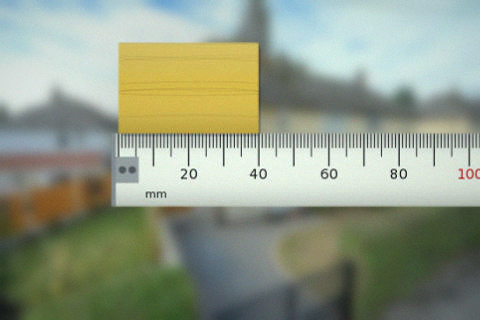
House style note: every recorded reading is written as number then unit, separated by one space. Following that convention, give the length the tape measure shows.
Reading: 40 mm
